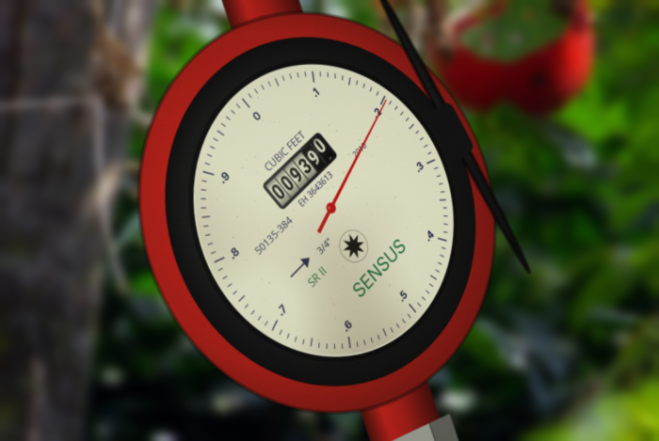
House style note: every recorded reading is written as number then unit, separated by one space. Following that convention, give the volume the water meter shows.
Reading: 9390.20 ft³
